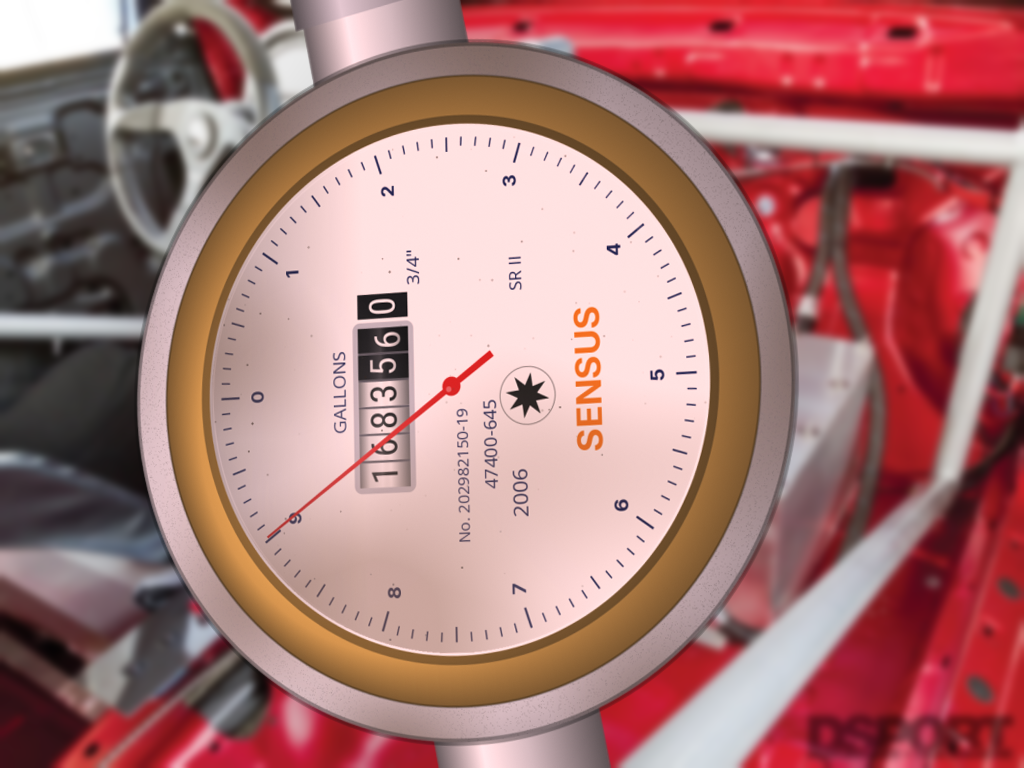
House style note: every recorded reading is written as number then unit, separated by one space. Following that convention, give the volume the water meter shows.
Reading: 1683559.0 gal
